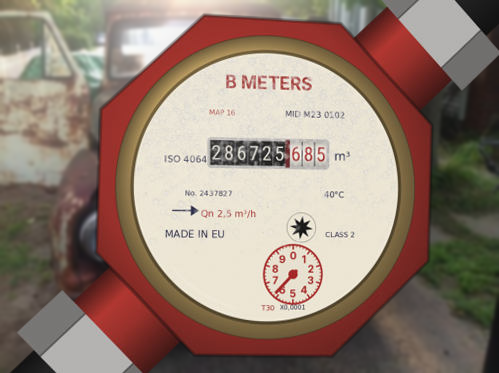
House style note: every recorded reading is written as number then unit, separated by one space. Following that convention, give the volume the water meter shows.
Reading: 286725.6856 m³
